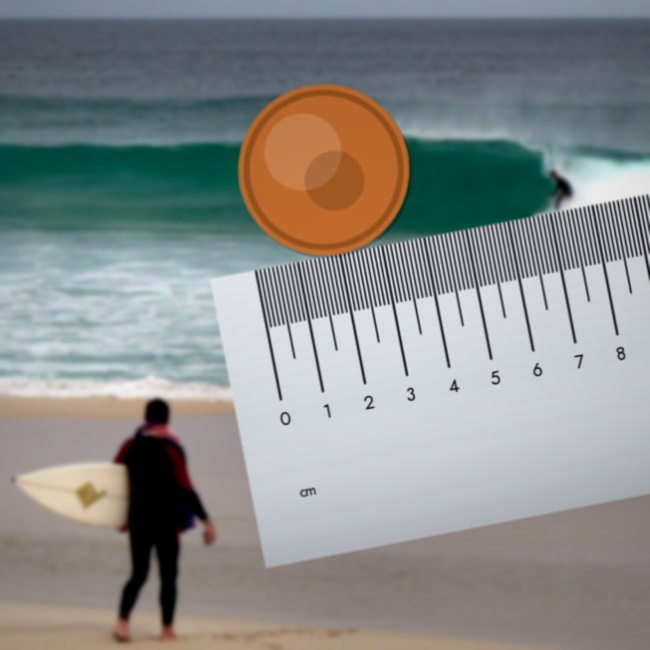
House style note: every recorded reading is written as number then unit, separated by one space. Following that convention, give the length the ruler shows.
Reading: 4 cm
